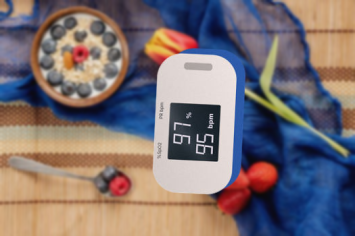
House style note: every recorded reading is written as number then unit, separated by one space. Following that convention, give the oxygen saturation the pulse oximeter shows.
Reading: 97 %
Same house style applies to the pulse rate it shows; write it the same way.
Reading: 95 bpm
